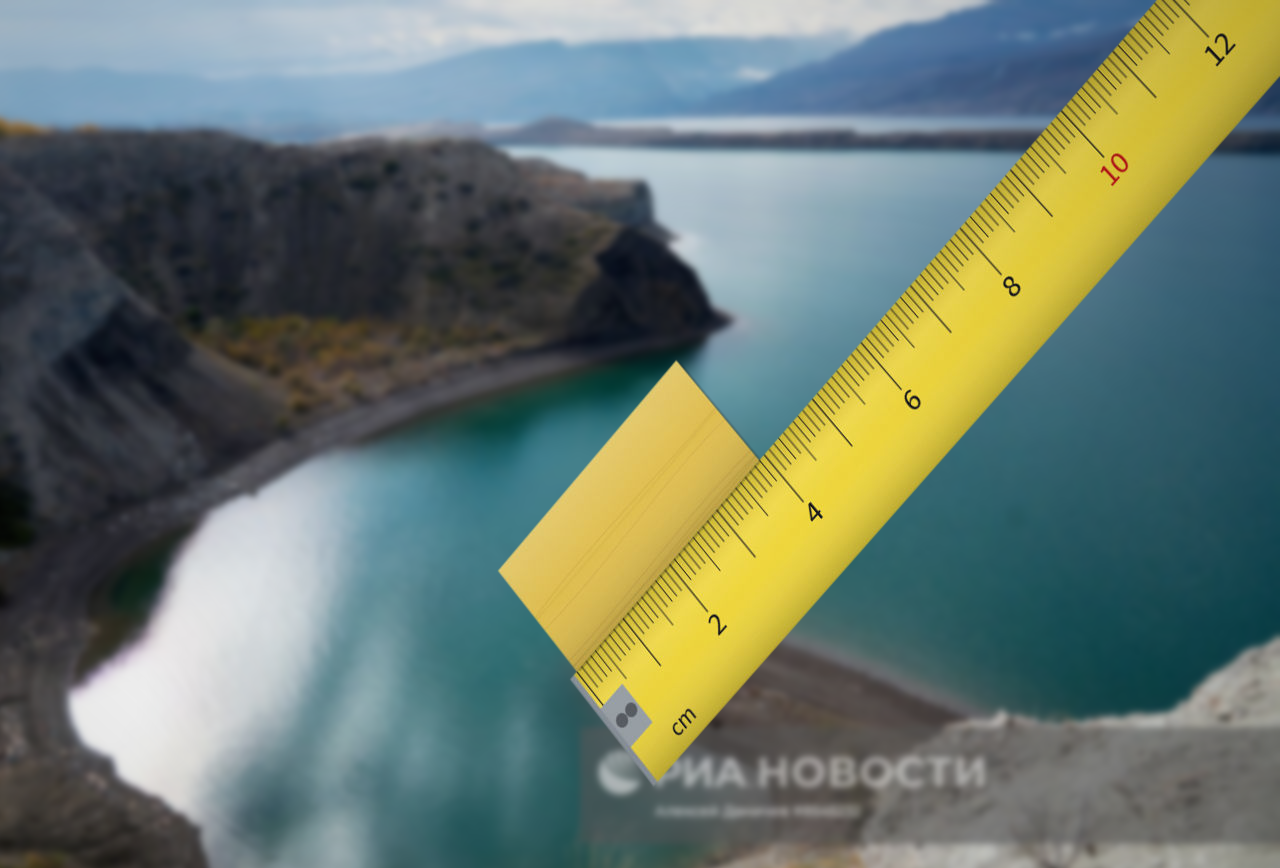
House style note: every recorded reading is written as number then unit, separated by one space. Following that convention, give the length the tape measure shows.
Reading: 3.9 cm
